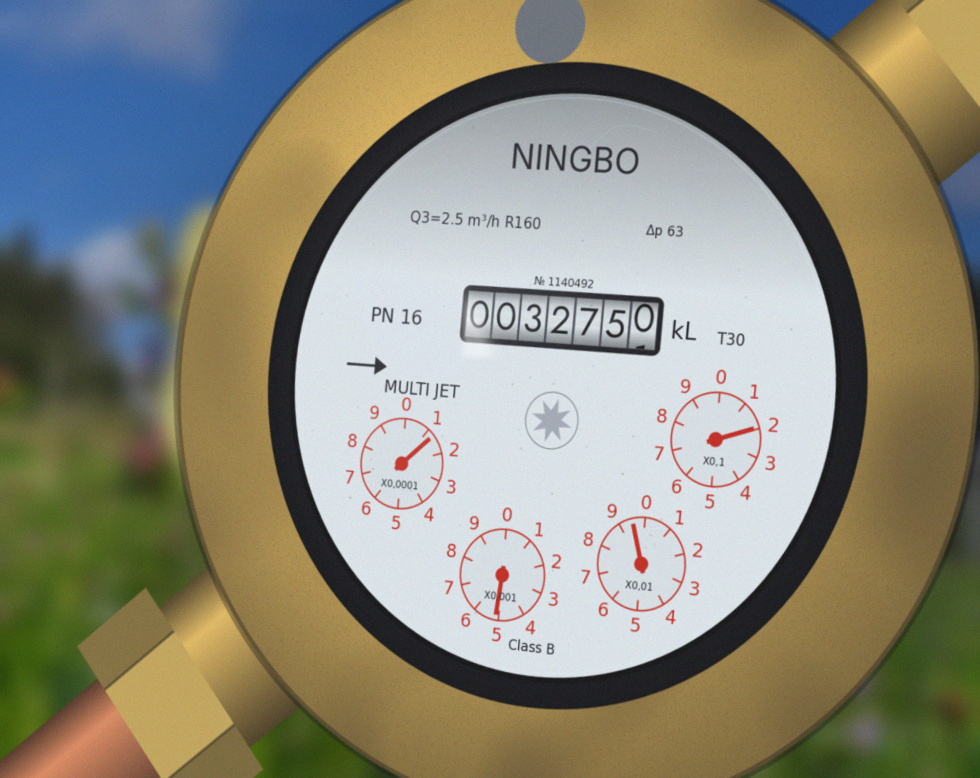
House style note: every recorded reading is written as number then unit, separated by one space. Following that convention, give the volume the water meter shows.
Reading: 32750.1951 kL
